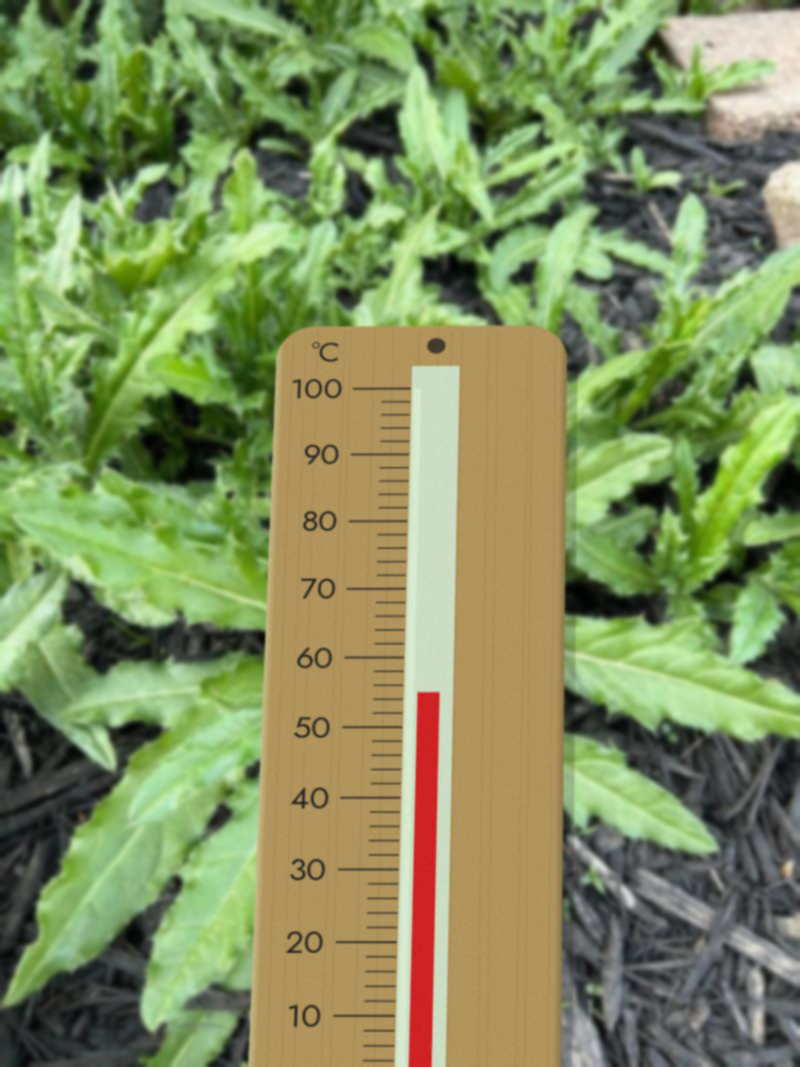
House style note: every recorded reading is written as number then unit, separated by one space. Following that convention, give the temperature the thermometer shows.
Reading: 55 °C
